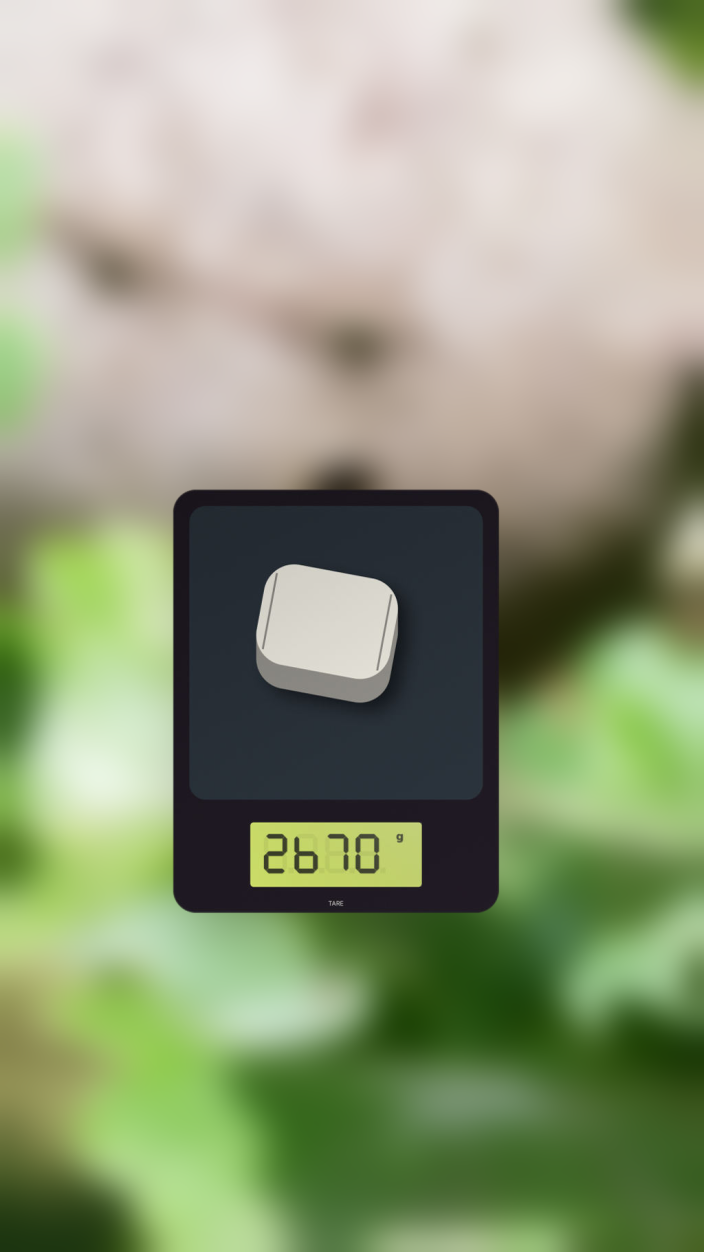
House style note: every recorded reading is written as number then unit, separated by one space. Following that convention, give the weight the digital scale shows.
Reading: 2670 g
